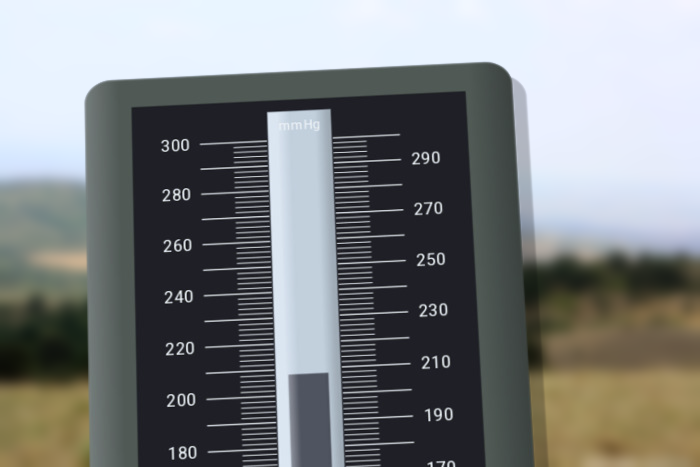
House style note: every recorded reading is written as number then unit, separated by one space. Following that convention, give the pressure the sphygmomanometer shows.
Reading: 208 mmHg
